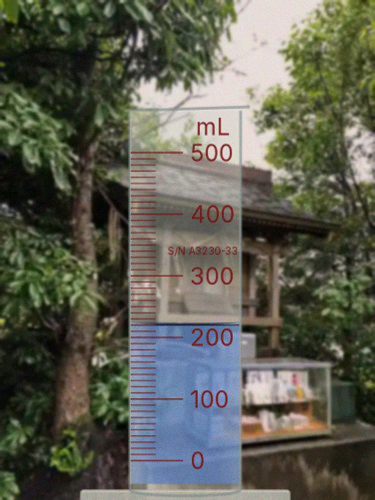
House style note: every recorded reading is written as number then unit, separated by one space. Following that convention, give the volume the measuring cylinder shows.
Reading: 220 mL
